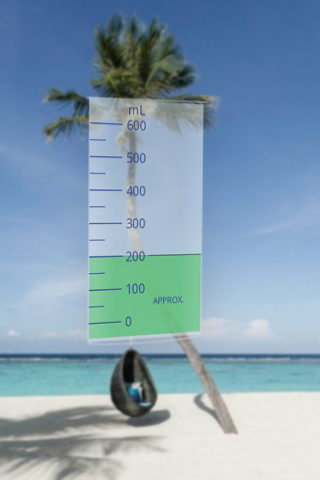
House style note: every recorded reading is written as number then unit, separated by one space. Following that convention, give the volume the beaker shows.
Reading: 200 mL
